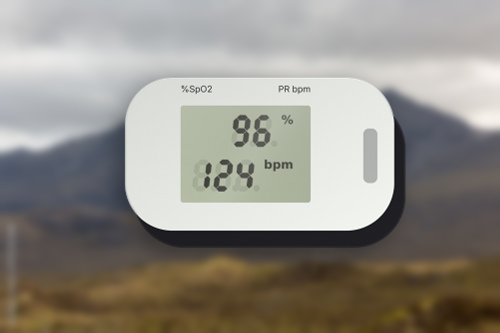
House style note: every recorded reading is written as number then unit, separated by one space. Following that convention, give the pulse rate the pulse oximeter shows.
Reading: 124 bpm
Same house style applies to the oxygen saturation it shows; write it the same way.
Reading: 96 %
